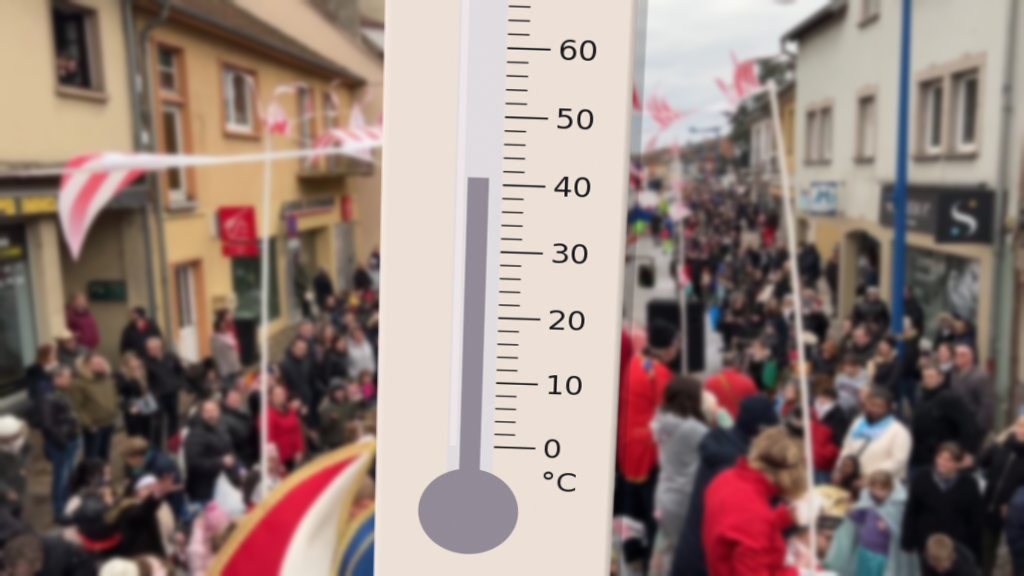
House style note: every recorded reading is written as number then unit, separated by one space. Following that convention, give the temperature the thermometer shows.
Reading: 41 °C
